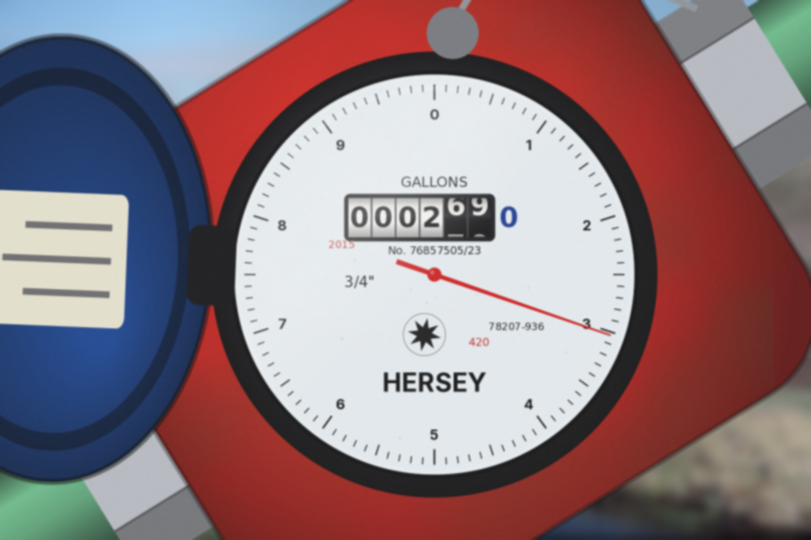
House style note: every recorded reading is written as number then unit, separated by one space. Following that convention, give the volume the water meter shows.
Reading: 2693.0 gal
